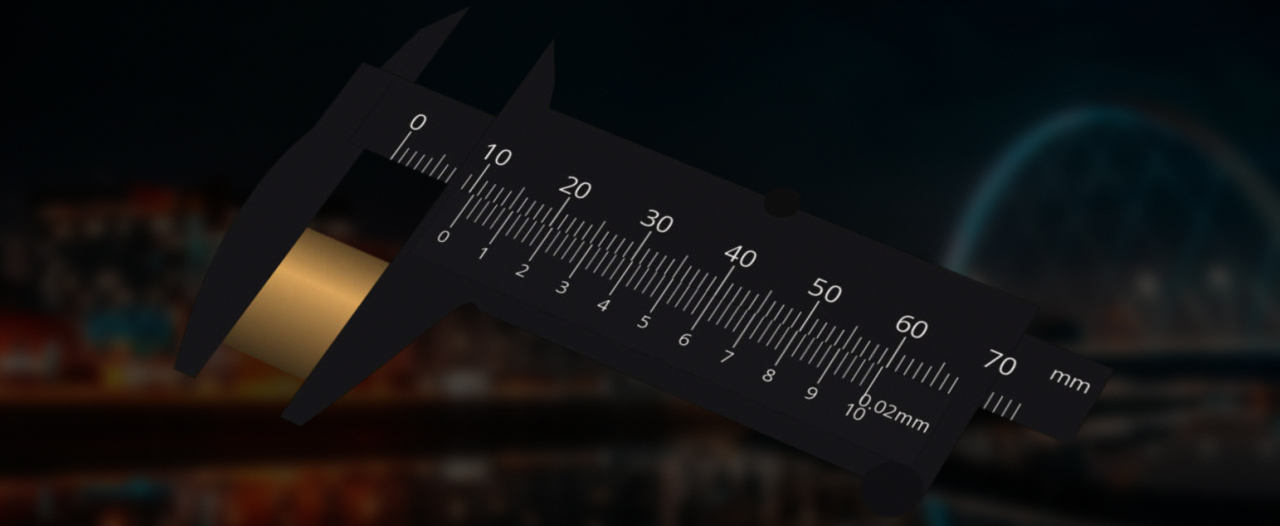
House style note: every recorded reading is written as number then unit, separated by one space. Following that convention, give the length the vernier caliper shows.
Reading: 10.6 mm
